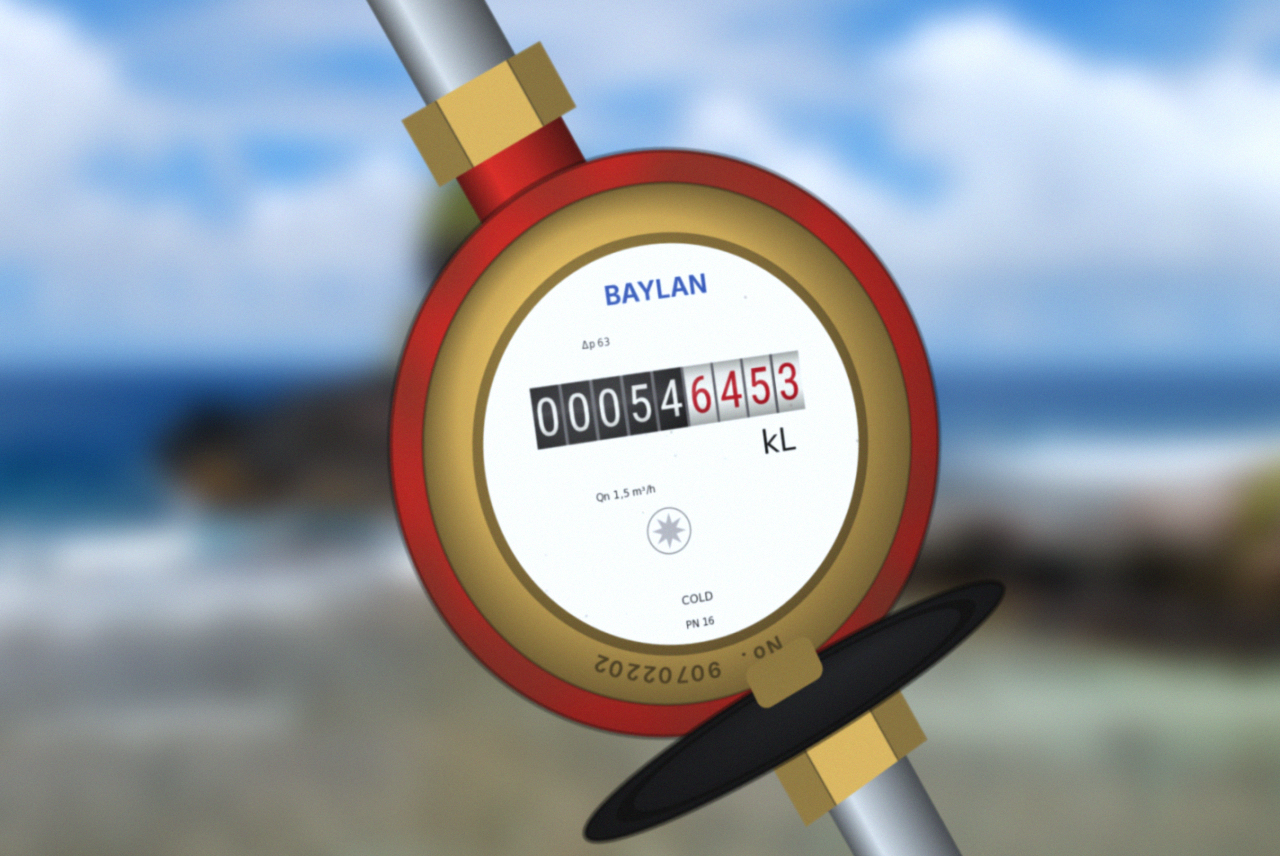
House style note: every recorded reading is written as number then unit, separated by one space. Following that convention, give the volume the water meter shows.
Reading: 54.6453 kL
